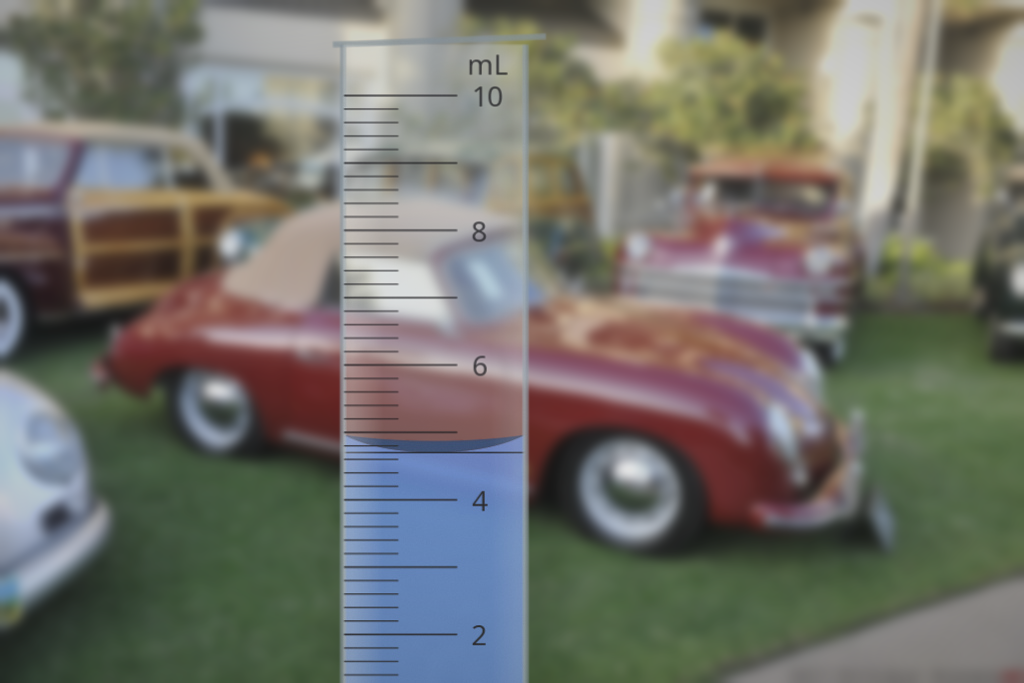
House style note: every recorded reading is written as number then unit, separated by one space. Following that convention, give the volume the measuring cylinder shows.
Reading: 4.7 mL
